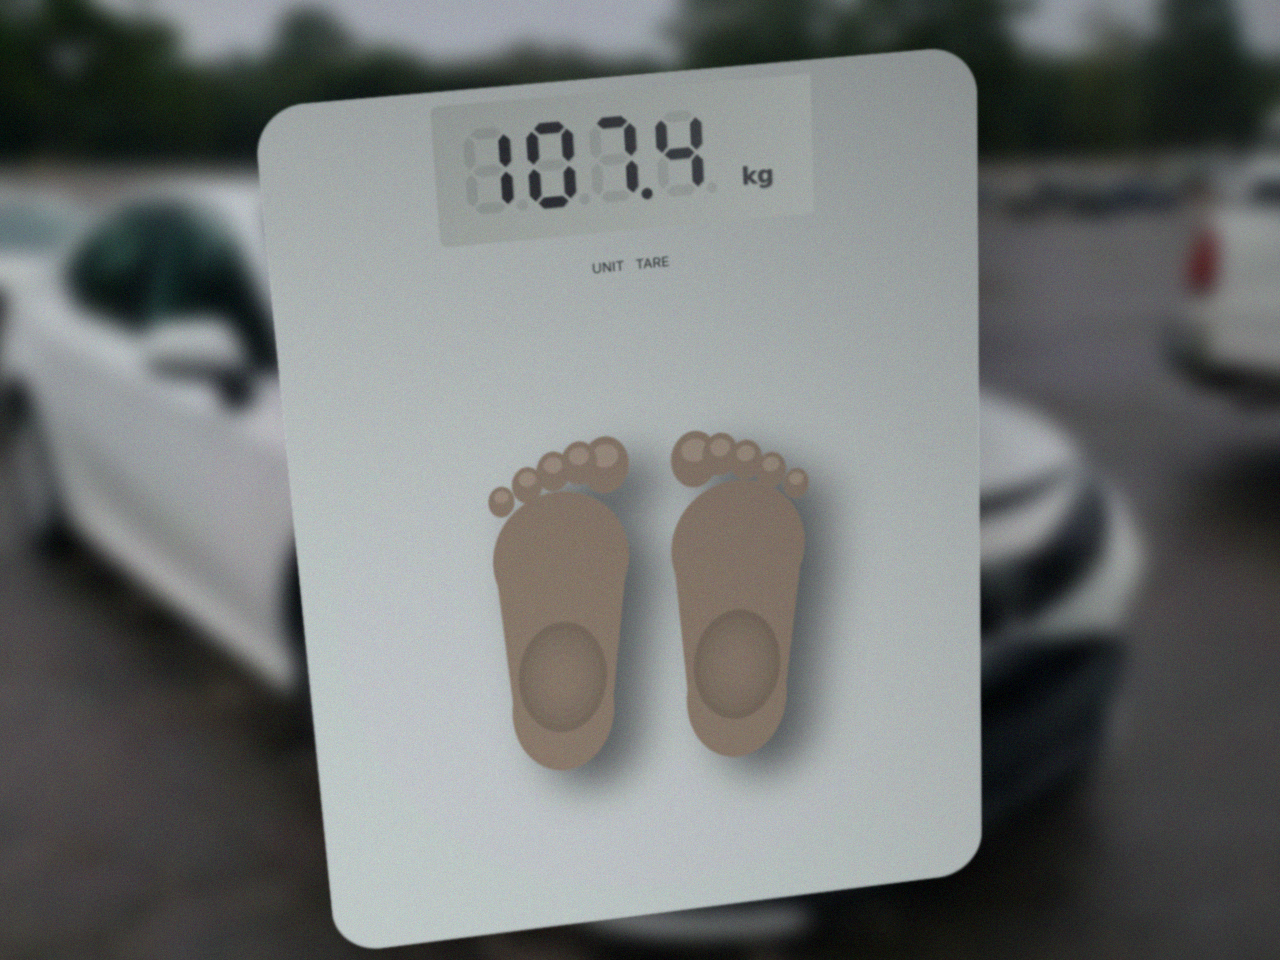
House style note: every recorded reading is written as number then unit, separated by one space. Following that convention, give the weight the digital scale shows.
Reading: 107.4 kg
